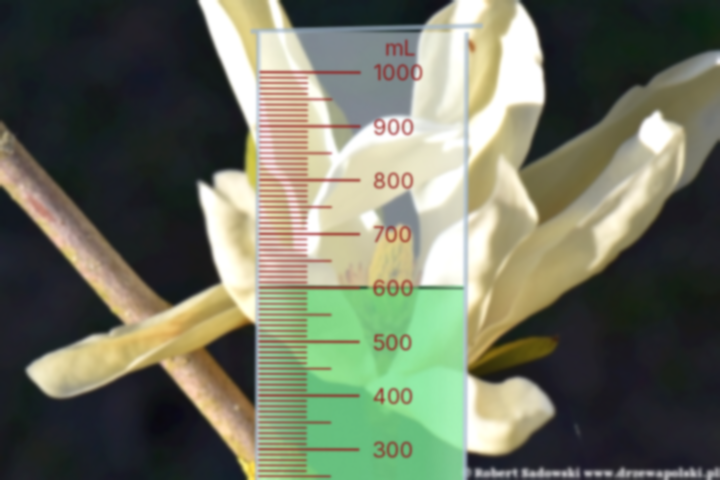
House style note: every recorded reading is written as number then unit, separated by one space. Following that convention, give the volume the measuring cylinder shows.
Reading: 600 mL
